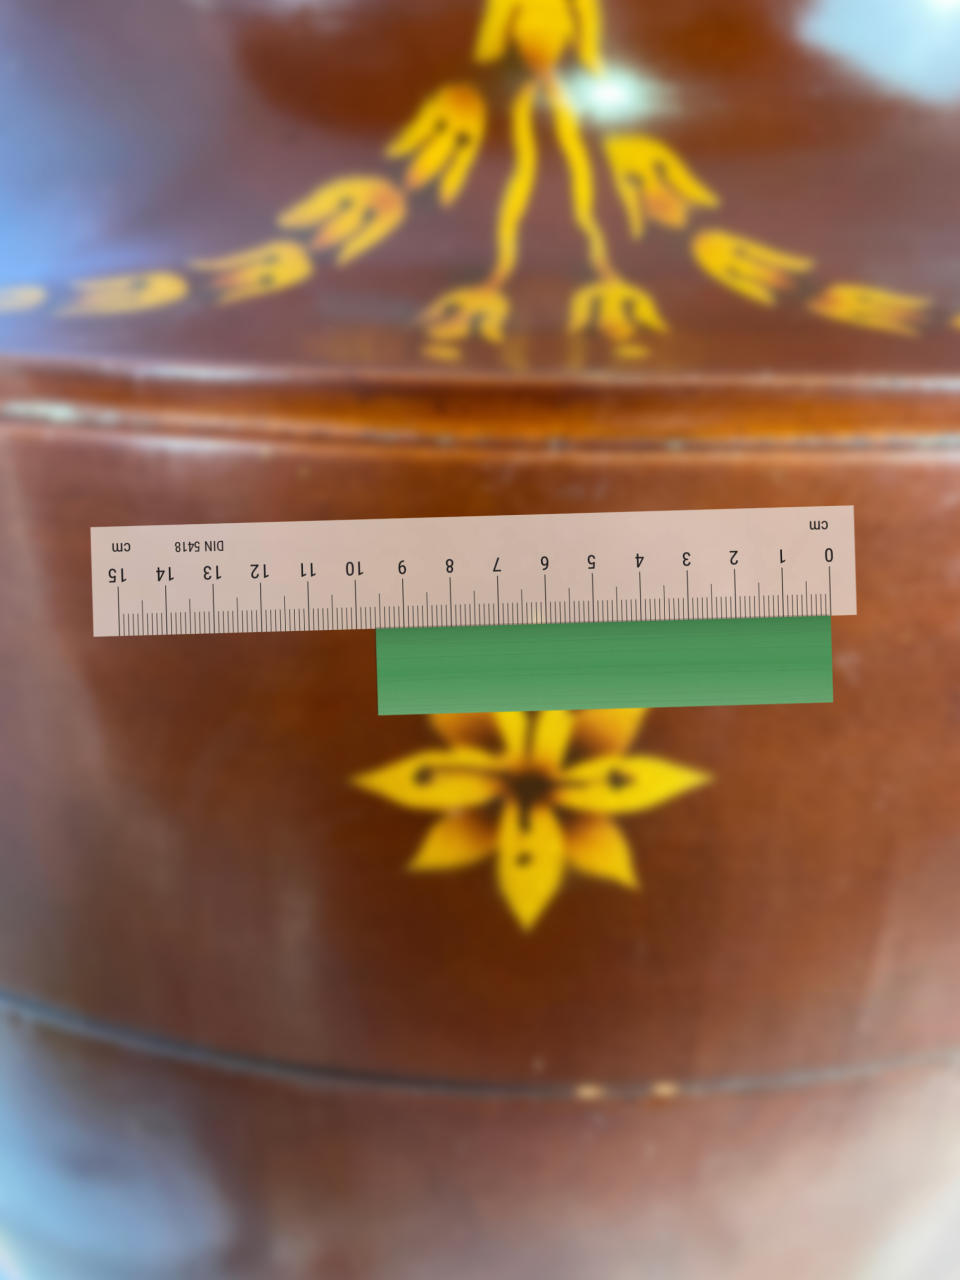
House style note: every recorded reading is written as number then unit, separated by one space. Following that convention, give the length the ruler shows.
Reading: 9.6 cm
